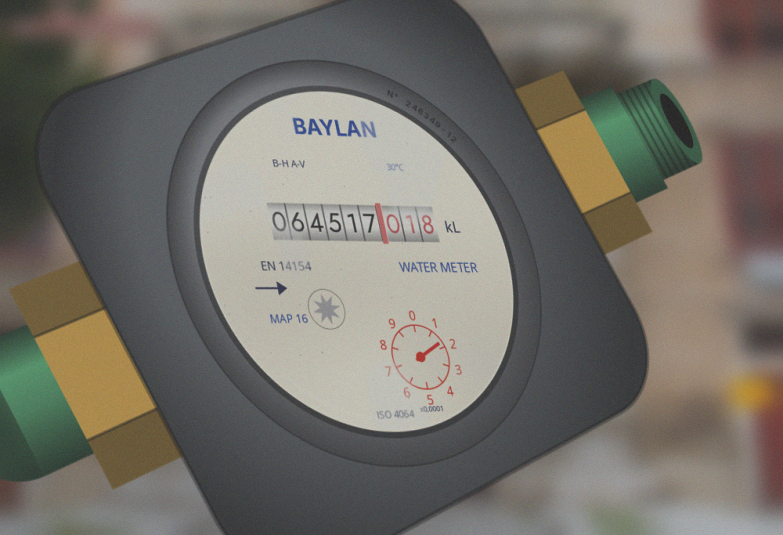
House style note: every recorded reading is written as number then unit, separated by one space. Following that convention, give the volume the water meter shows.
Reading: 64517.0181 kL
